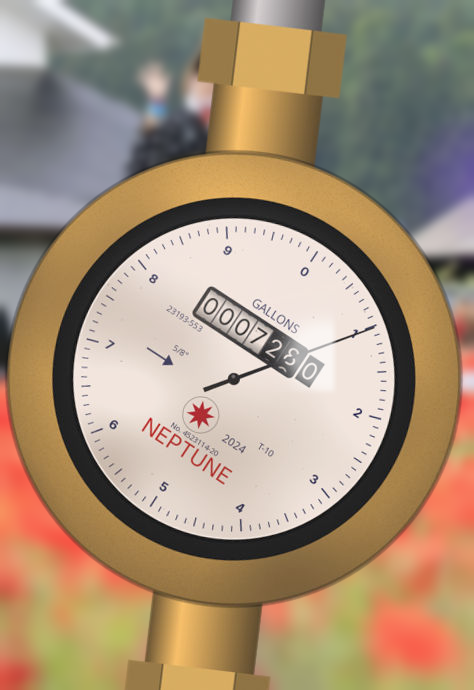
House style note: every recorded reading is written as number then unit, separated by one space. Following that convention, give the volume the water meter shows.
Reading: 7281.0 gal
